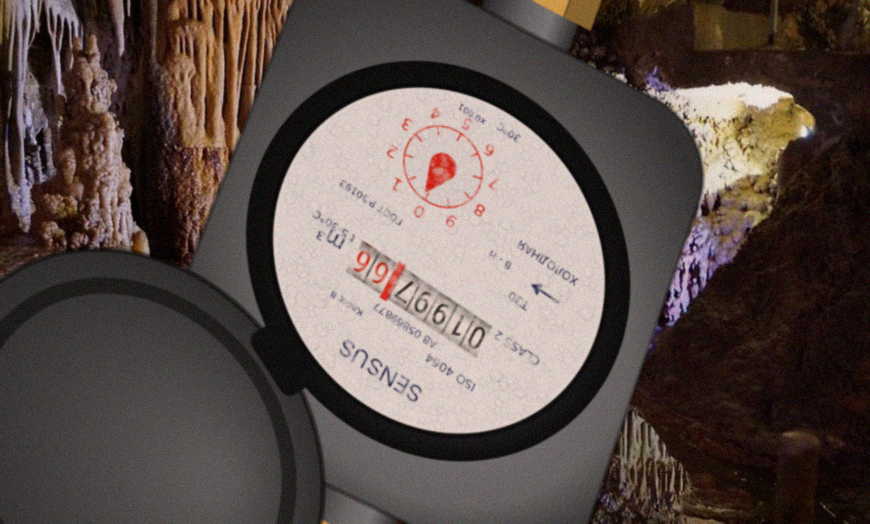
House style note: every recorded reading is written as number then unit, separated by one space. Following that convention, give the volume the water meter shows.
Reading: 1997.660 m³
